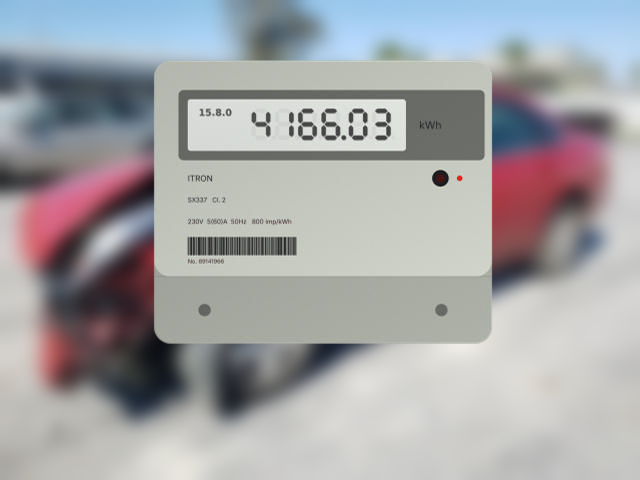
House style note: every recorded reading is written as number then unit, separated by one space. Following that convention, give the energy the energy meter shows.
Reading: 4166.03 kWh
